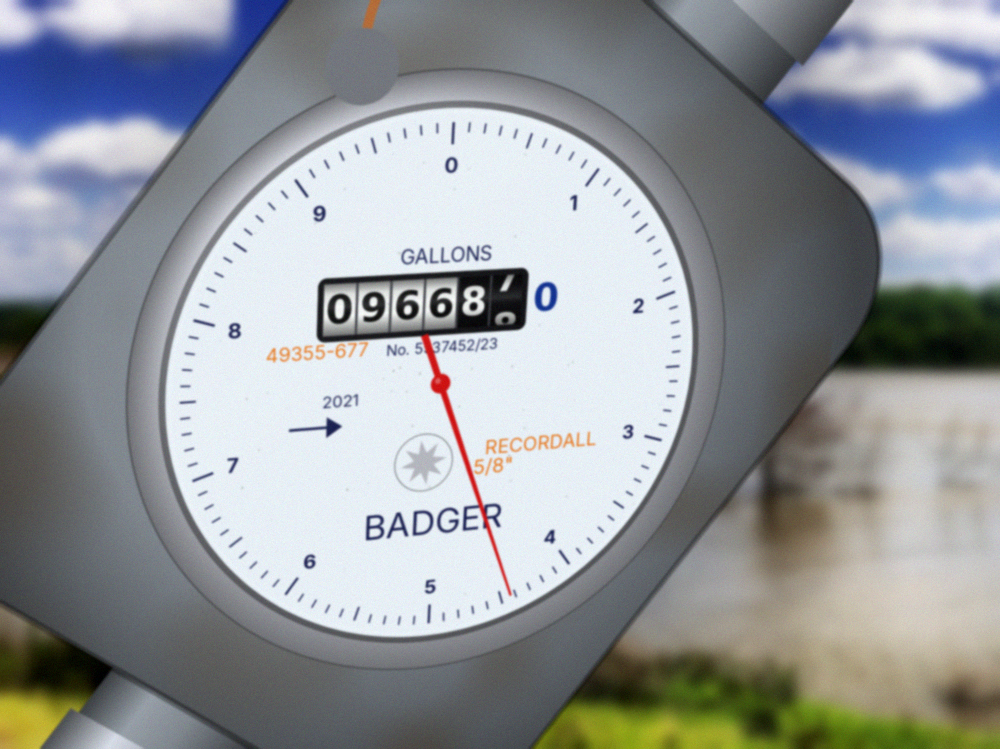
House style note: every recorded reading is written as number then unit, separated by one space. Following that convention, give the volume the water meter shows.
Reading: 966874.4 gal
